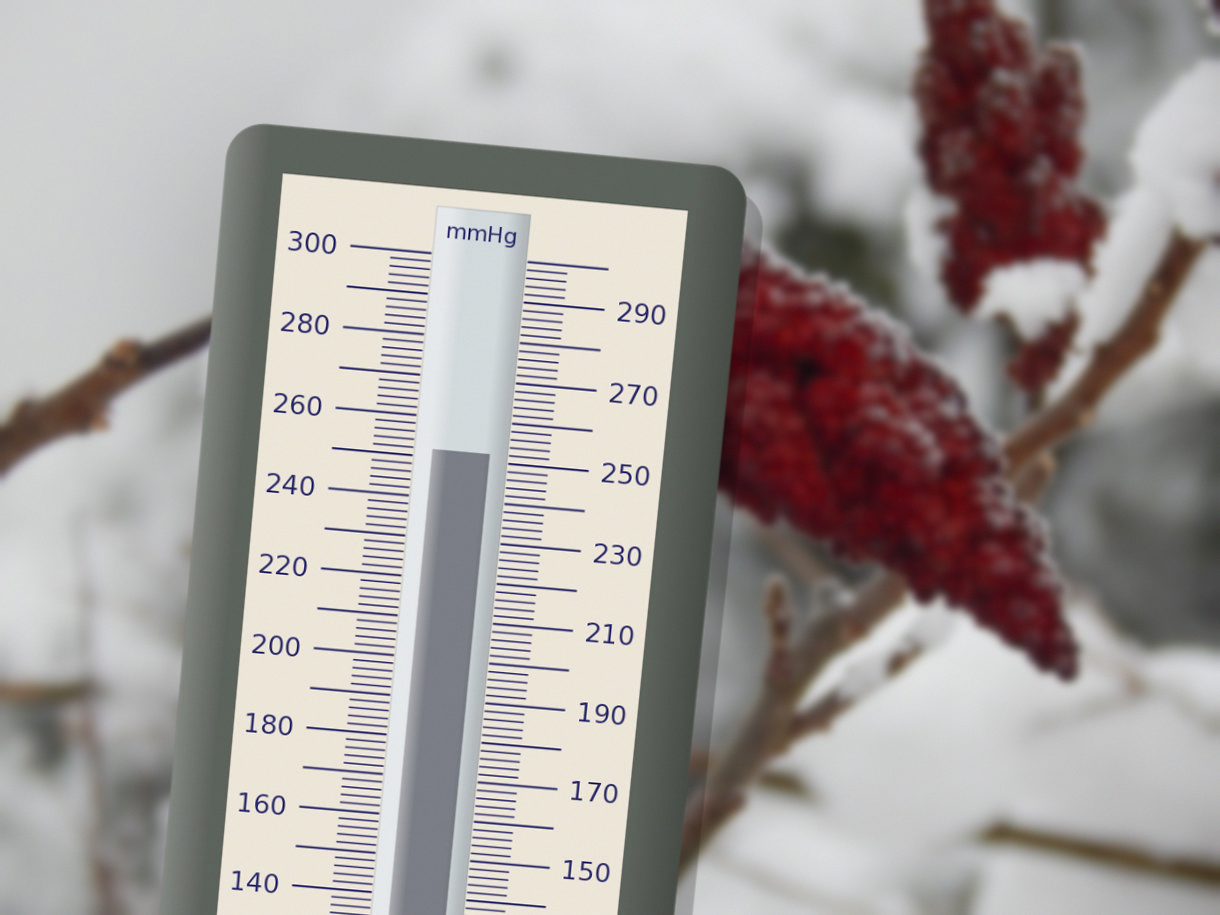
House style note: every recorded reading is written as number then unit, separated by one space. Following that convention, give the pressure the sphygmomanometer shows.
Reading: 252 mmHg
